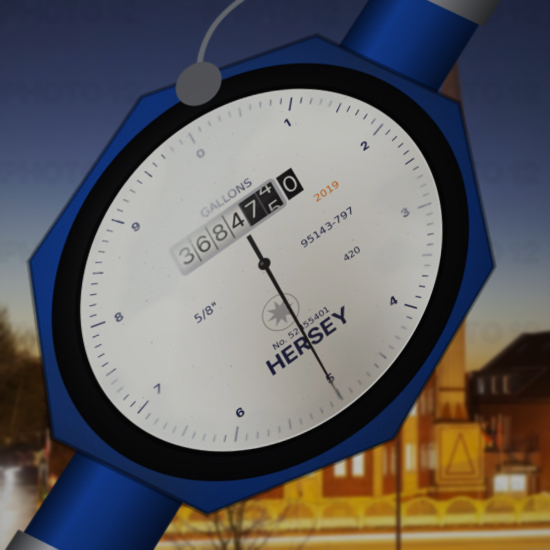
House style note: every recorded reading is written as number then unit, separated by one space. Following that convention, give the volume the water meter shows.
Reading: 3684745.0 gal
